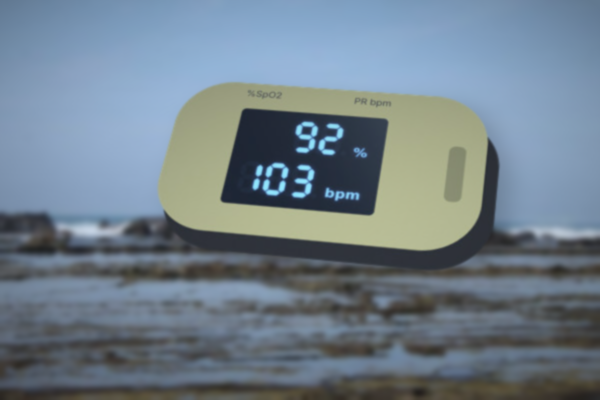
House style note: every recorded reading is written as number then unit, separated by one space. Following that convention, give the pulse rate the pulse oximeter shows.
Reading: 103 bpm
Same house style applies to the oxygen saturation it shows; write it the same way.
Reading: 92 %
